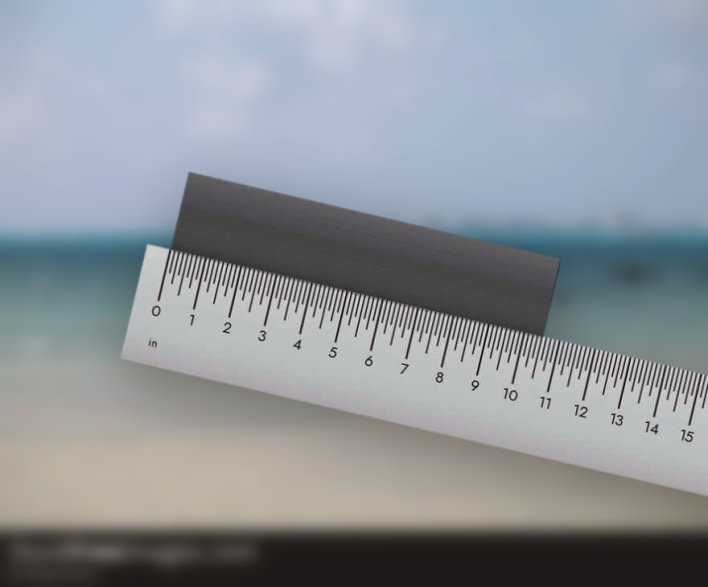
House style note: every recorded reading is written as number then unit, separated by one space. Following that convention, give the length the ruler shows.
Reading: 10.5 in
